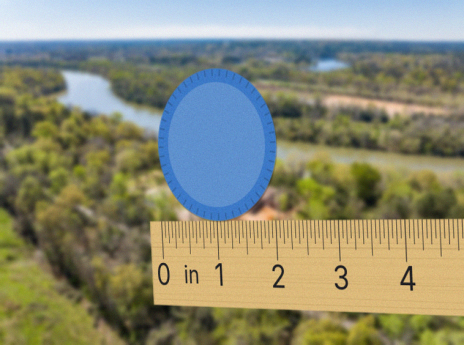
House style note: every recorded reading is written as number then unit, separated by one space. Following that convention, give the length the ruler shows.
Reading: 2.0625 in
